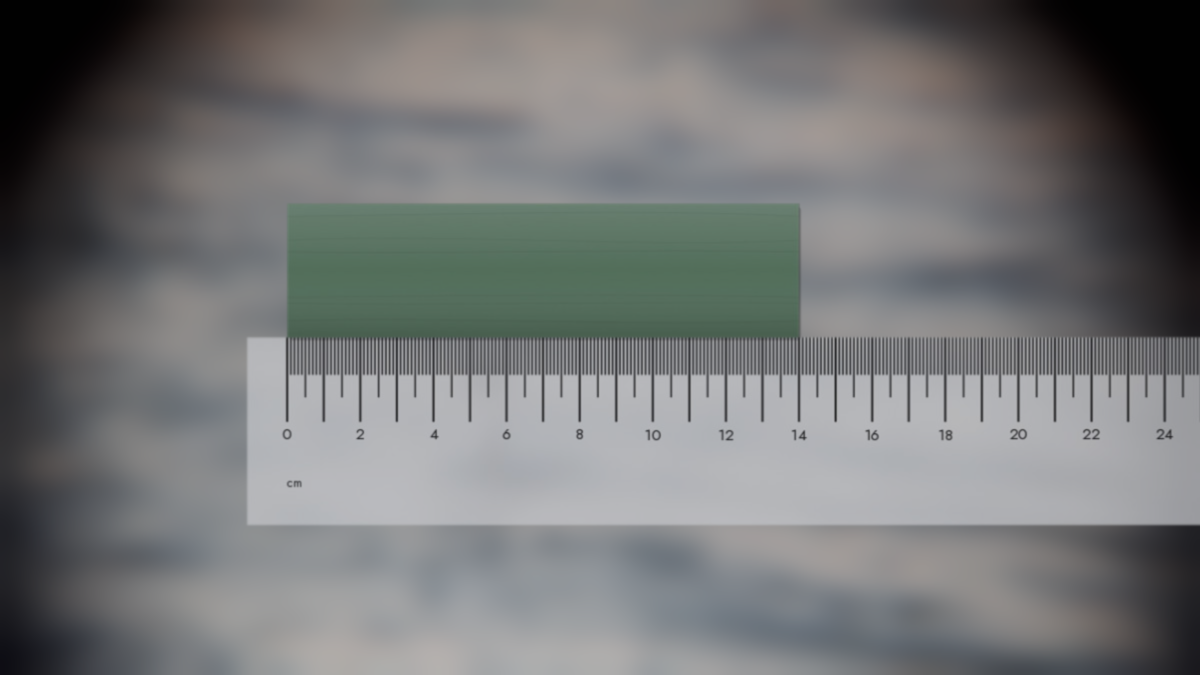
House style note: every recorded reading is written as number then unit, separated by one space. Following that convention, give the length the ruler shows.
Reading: 14 cm
